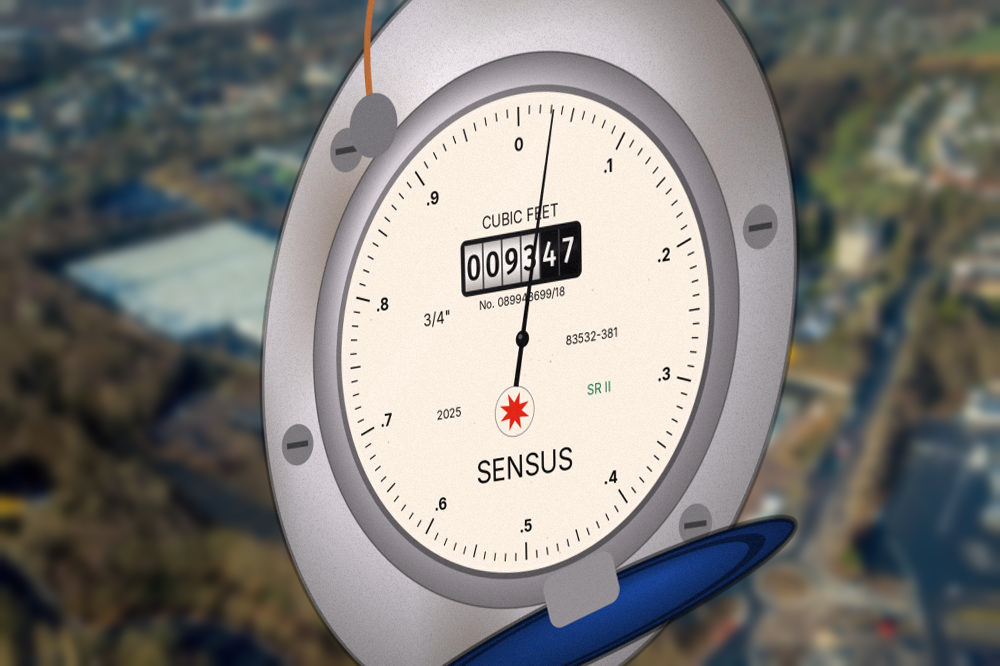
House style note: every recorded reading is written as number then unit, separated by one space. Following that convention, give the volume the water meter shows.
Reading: 9347.03 ft³
